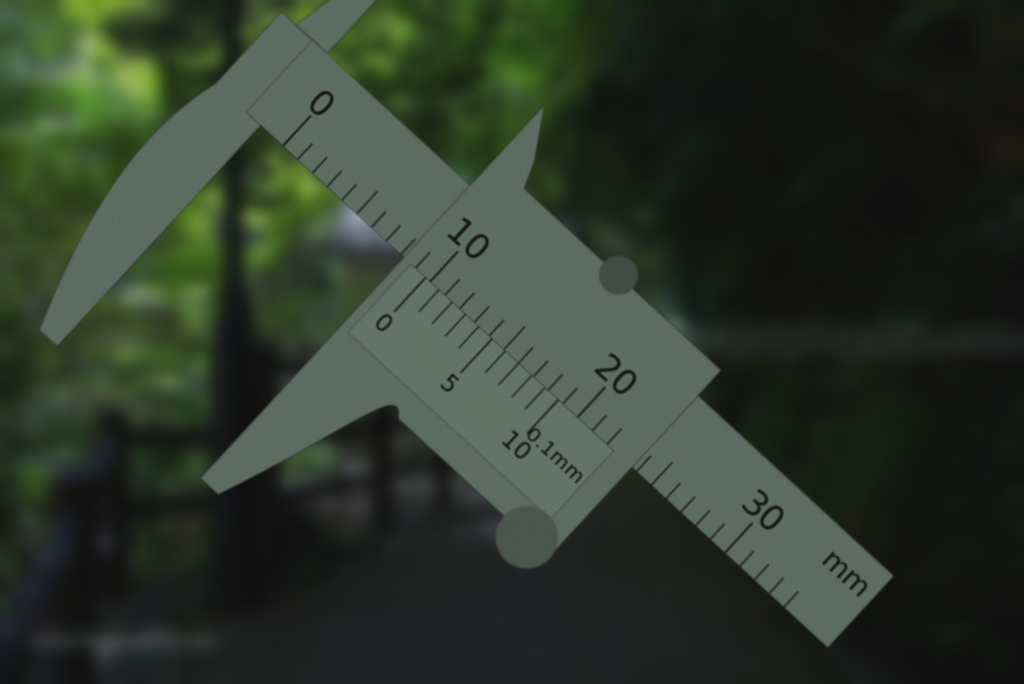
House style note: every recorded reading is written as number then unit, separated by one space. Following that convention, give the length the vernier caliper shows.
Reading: 9.7 mm
